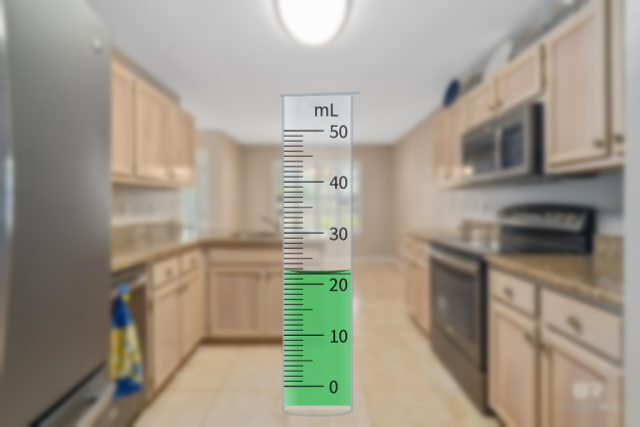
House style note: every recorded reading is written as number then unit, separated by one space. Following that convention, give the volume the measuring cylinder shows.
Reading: 22 mL
